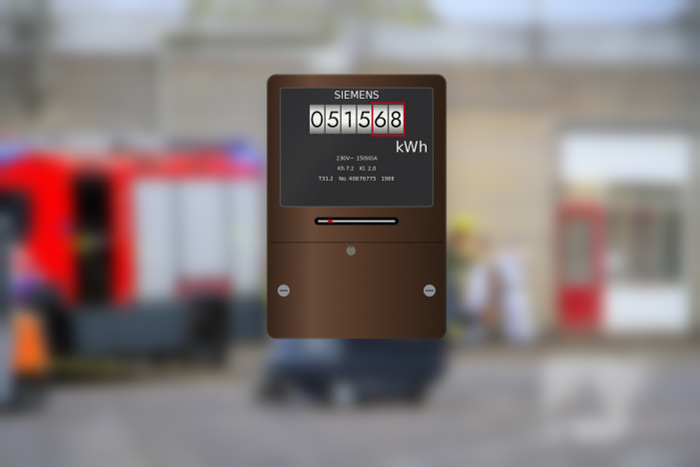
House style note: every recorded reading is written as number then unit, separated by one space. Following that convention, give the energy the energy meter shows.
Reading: 515.68 kWh
